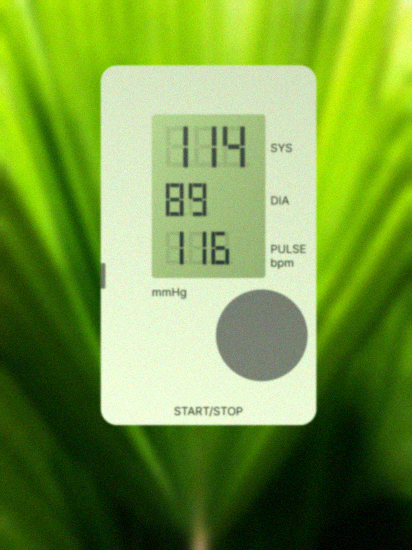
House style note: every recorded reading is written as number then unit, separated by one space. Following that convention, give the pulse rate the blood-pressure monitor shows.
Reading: 116 bpm
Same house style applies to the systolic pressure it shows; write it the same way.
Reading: 114 mmHg
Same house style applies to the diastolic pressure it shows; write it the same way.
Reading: 89 mmHg
